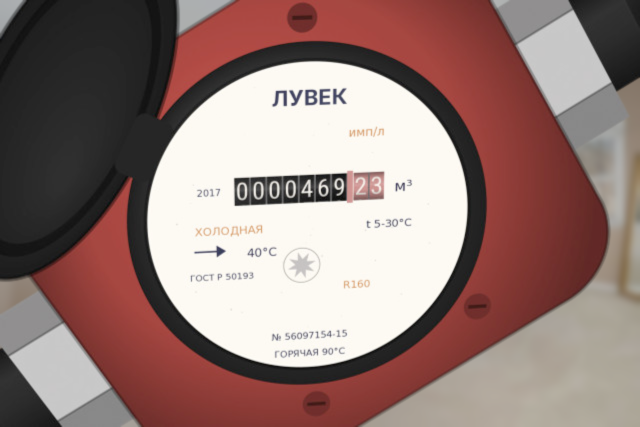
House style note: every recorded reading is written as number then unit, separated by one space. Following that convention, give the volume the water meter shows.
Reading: 469.23 m³
